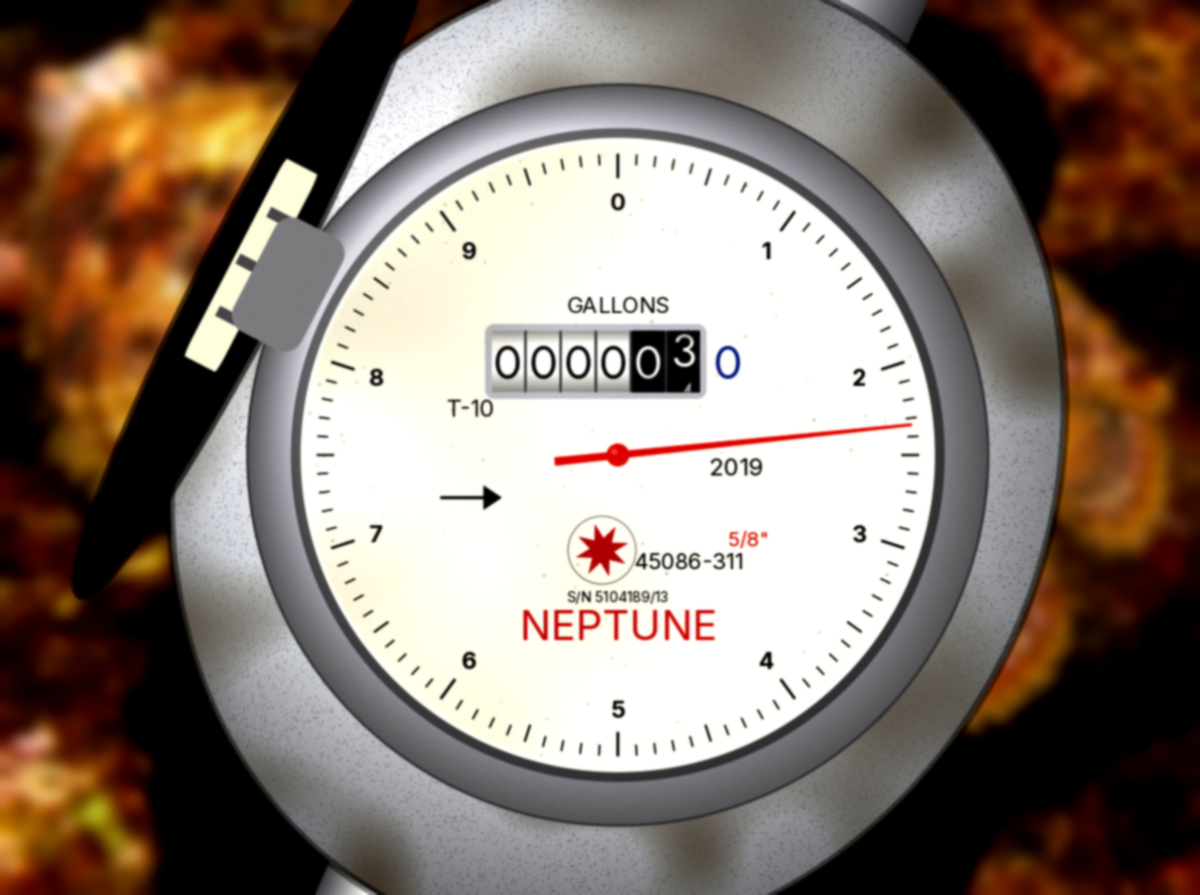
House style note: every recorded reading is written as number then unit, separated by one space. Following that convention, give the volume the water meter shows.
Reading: 32.3 gal
